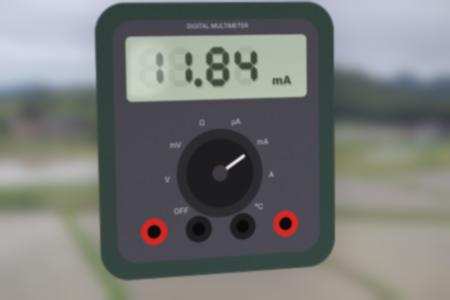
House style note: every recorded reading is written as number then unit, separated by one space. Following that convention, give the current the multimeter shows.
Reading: 11.84 mA
